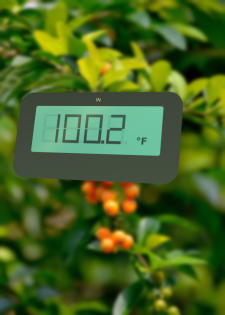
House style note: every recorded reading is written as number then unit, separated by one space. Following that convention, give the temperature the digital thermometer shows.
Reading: 100.2 °F
